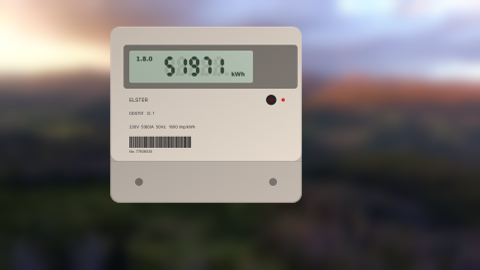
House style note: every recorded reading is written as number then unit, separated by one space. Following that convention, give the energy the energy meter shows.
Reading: 51971 kWh
